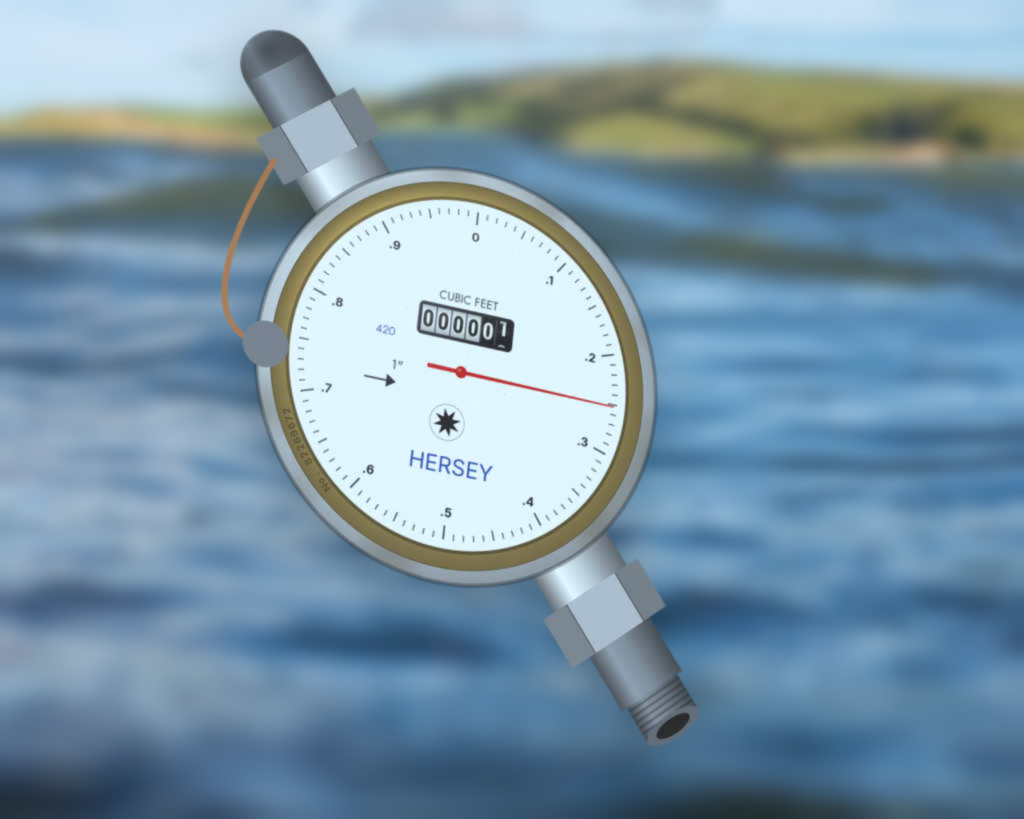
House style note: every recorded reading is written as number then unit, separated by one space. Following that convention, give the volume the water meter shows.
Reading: 1.25 ft³
